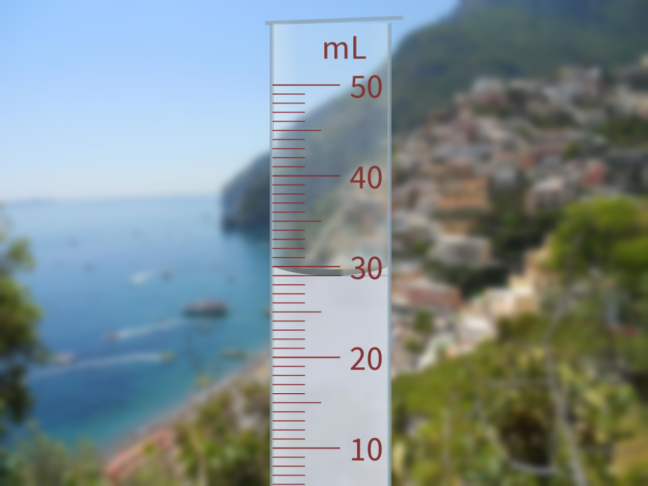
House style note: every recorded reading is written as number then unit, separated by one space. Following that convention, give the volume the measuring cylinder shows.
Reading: 29 mL
